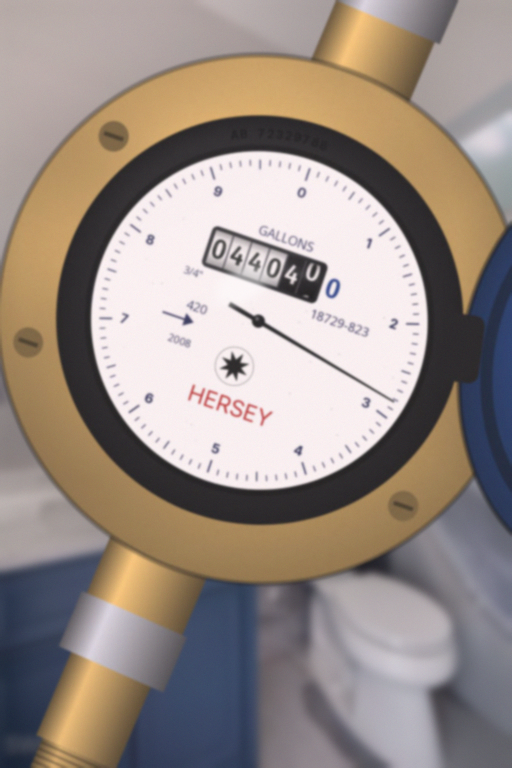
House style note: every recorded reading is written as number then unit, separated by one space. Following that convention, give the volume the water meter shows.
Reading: 440402.8 gal
